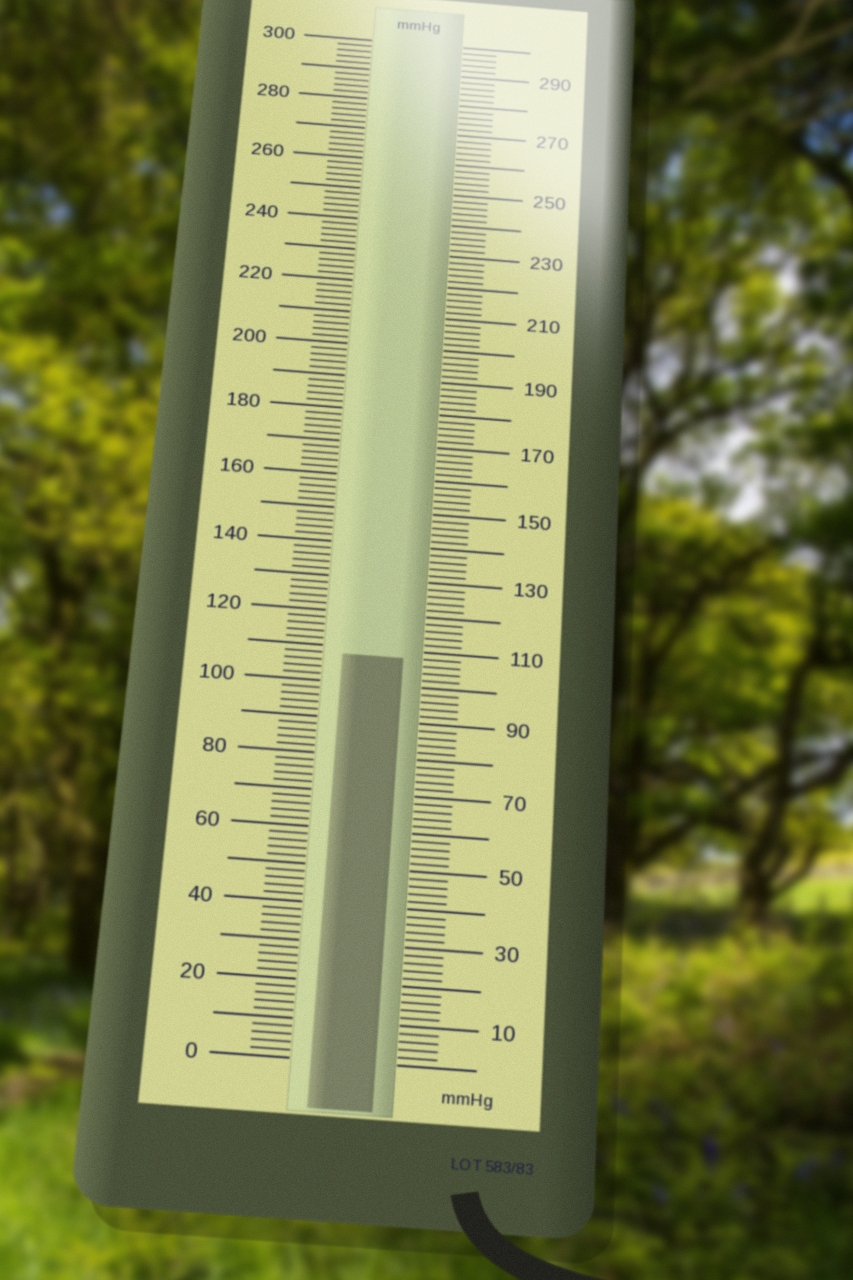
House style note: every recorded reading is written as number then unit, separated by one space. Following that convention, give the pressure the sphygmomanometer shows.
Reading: 108 mmHg
